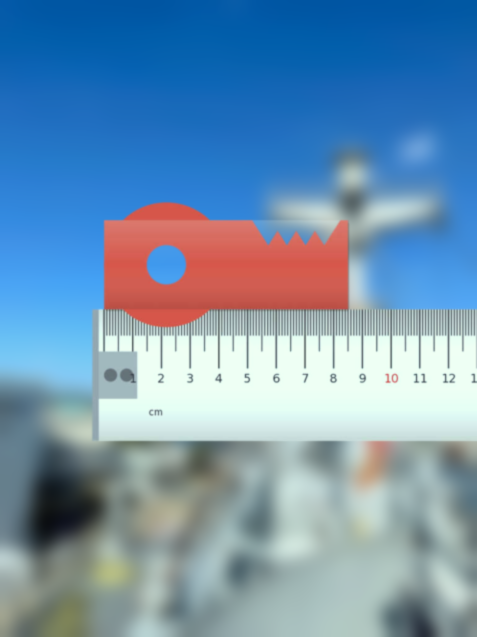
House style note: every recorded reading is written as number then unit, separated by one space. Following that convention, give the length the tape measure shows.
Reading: 8.5 cm
